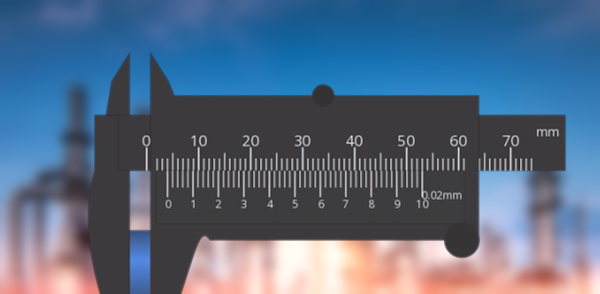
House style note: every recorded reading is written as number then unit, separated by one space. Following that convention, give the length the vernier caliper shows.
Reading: 4.0 mm
